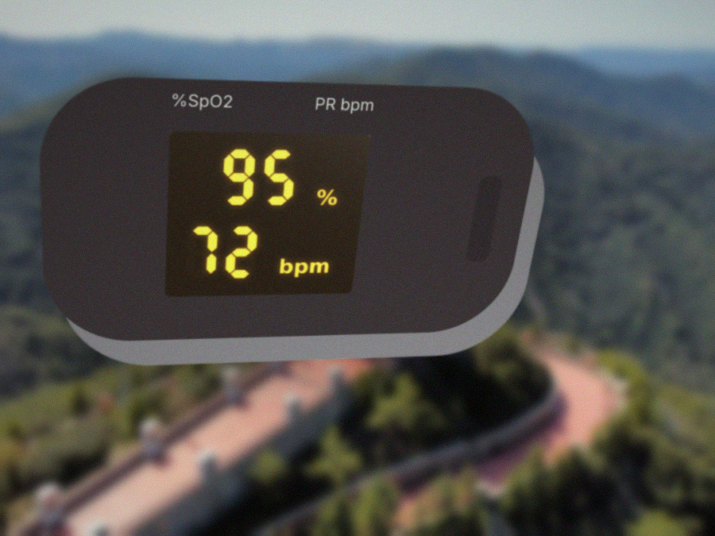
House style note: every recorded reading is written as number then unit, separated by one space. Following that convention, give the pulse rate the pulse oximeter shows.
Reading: 72 bpm
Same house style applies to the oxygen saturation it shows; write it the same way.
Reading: 95 %
